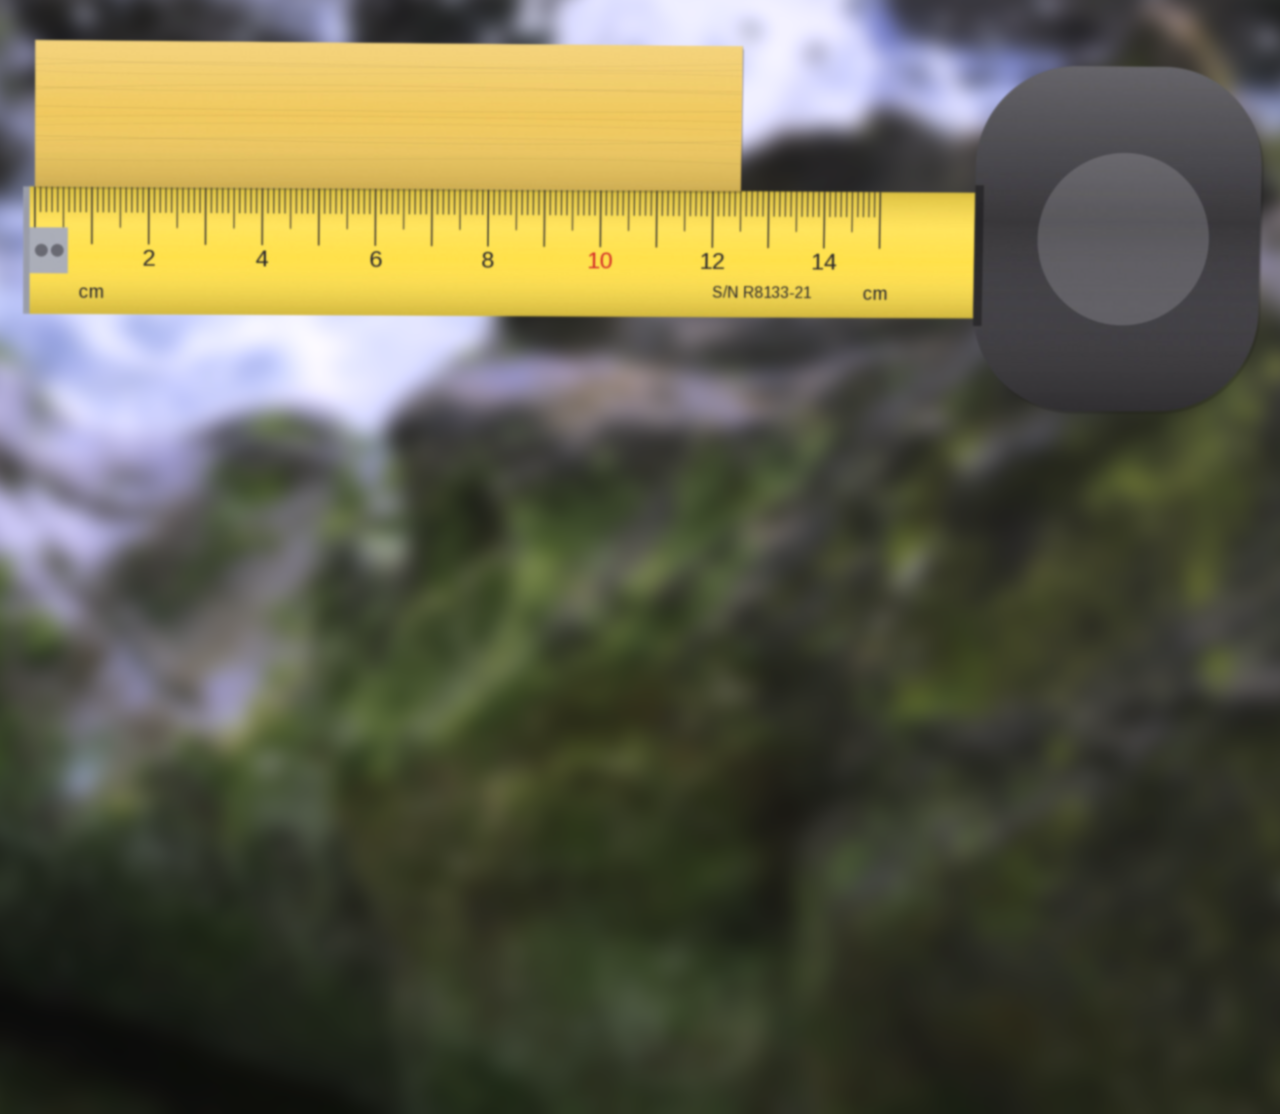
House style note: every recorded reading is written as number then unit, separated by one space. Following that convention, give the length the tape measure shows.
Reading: 12.5 cm
